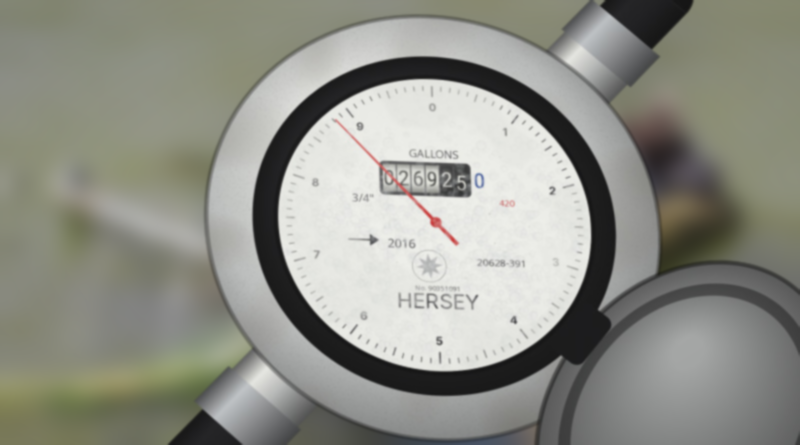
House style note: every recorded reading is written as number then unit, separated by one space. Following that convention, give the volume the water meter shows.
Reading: 269248.8 gal
